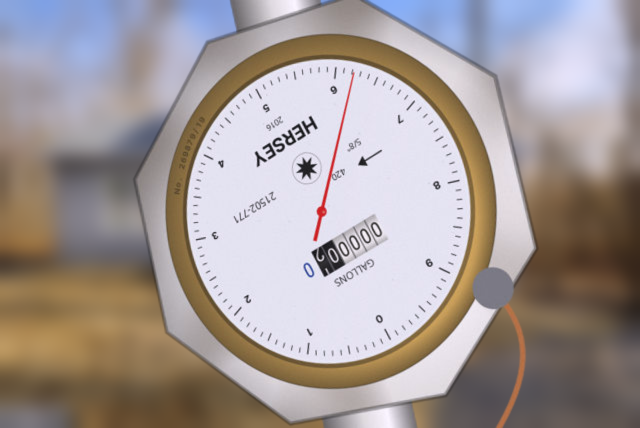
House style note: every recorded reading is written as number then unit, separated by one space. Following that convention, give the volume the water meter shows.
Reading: 16.2 gal
